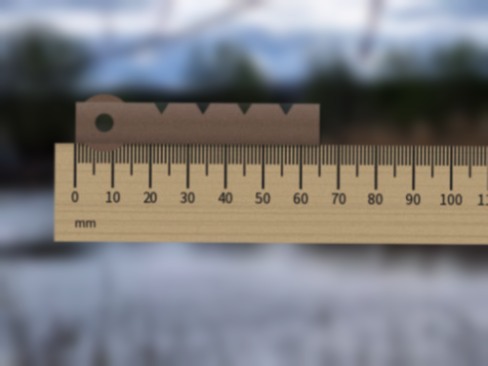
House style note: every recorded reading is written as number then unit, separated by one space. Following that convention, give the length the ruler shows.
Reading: 65 mm
